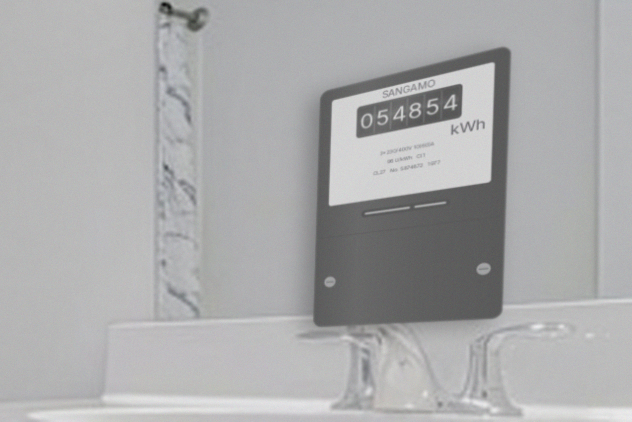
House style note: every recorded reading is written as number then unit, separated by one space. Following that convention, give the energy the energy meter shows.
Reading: 54854 kWh
